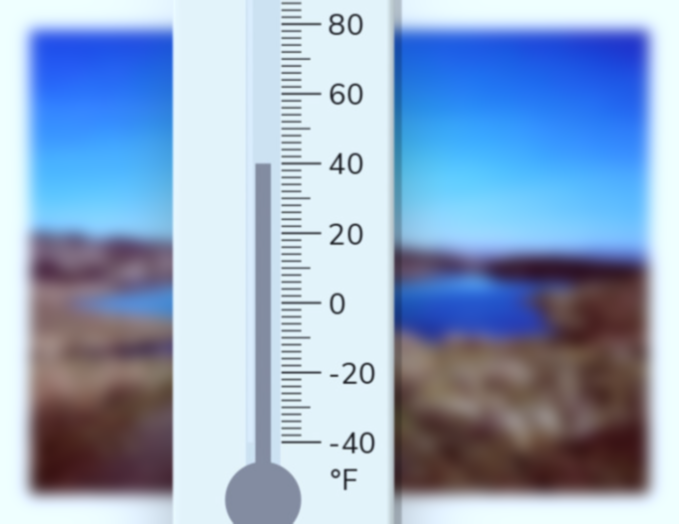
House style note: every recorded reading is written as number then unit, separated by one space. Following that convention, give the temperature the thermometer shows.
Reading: 40 °F
